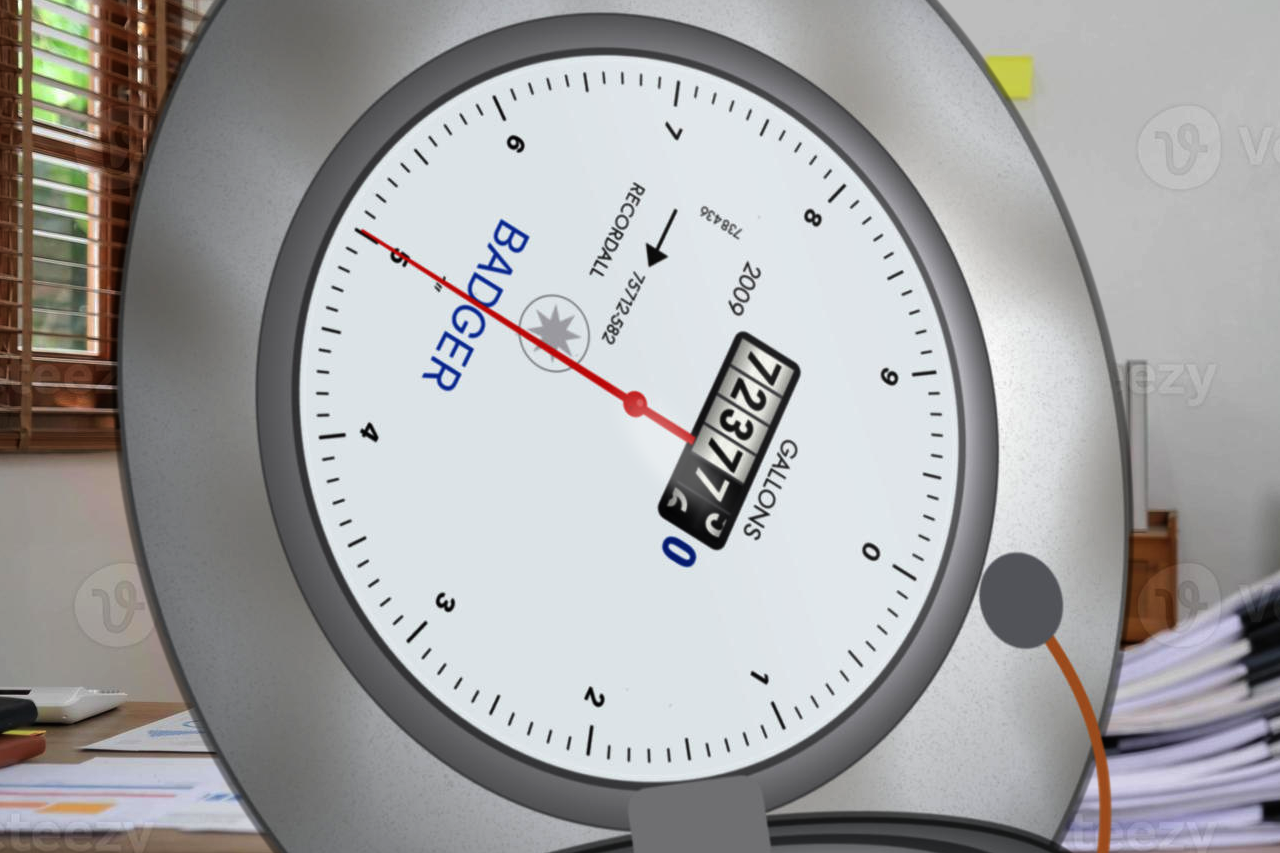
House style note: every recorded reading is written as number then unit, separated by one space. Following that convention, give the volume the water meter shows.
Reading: 7237755.0 gal
